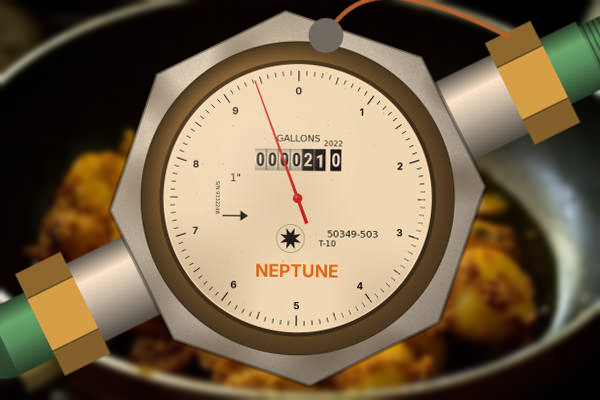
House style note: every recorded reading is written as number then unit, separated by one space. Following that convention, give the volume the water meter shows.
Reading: 209.4 gal
